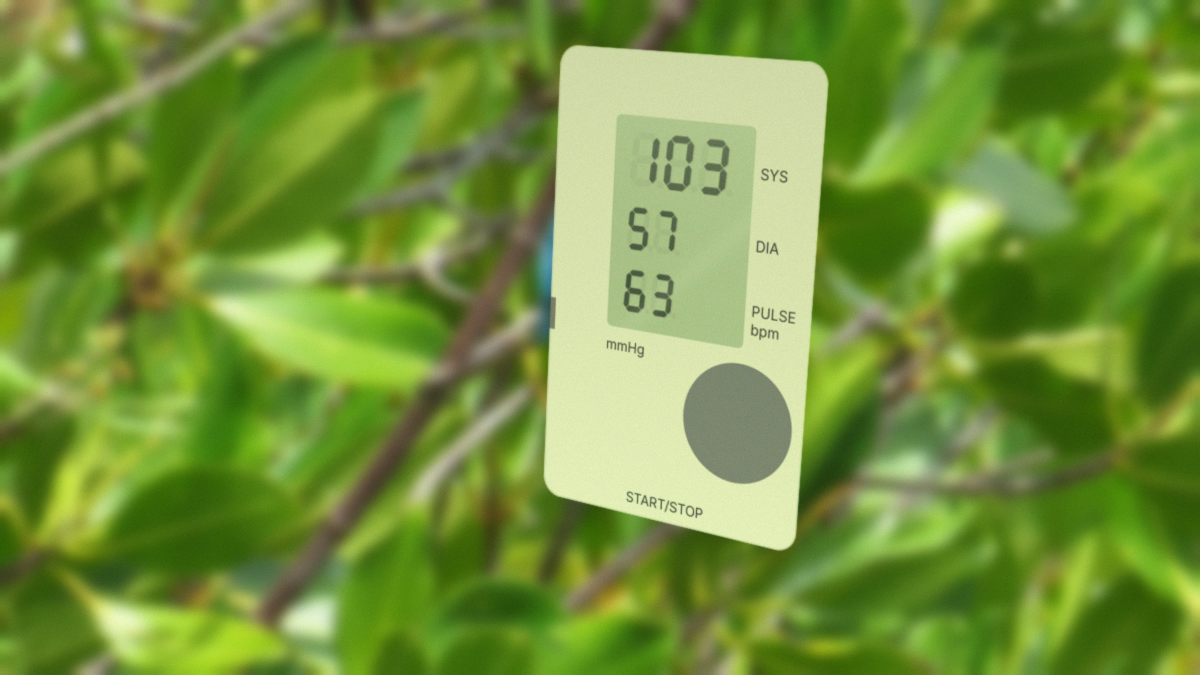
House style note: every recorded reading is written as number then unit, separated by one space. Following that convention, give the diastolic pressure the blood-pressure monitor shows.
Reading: 57 mmHg
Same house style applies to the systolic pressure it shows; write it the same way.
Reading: 103 mmHg
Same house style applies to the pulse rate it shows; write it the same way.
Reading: 63 bpm
